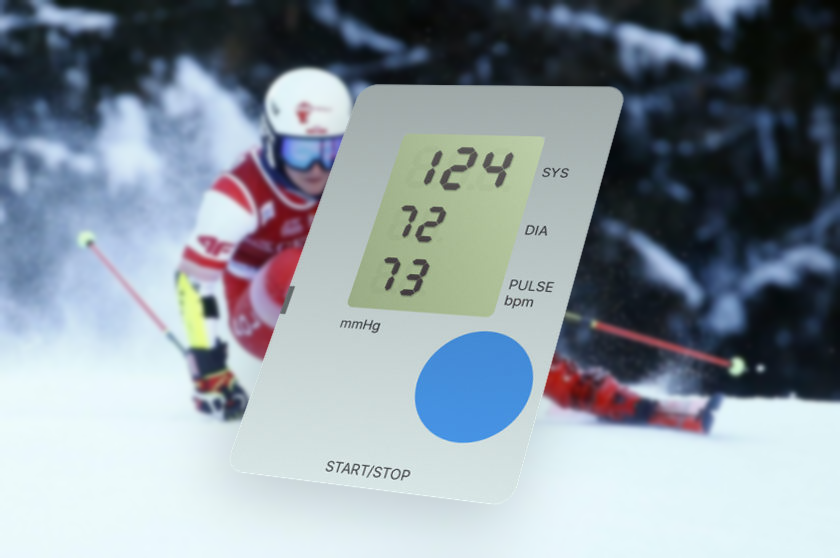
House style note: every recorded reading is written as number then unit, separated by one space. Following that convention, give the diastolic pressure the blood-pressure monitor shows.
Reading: 72 mmHg
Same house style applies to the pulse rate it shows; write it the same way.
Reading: 73 bpm
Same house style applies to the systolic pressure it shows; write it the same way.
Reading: 124 mmHg
